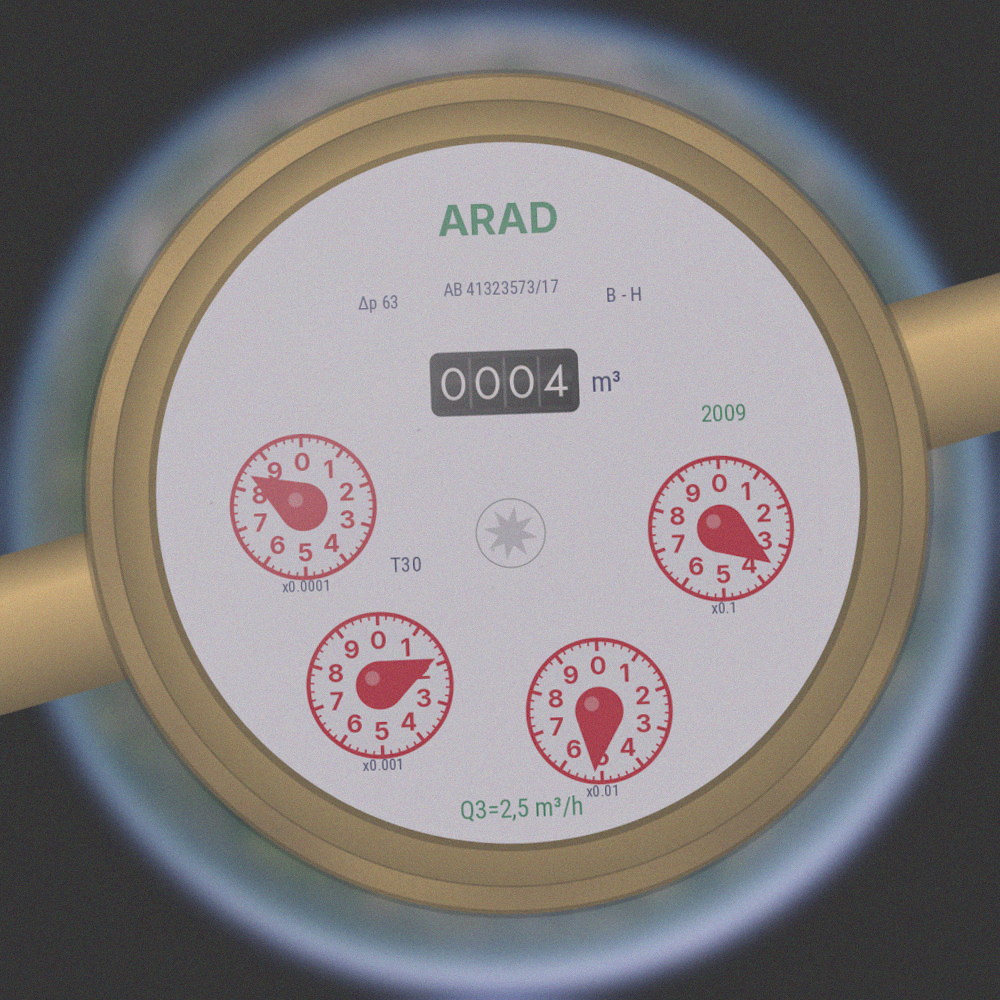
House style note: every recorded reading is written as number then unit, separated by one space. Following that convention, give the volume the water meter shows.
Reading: 4.3518 m³
